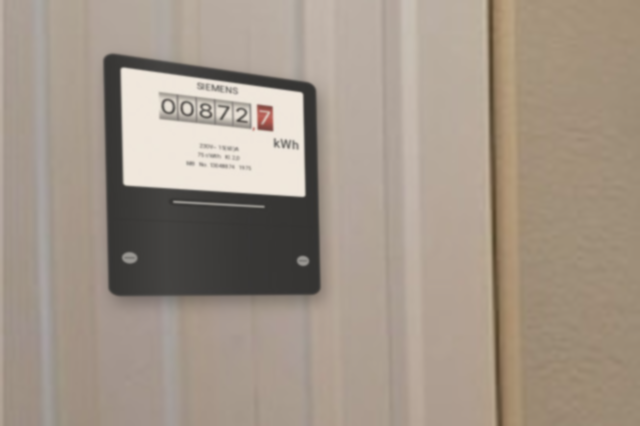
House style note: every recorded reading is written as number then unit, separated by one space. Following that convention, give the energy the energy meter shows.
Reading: 872.7 kWh
